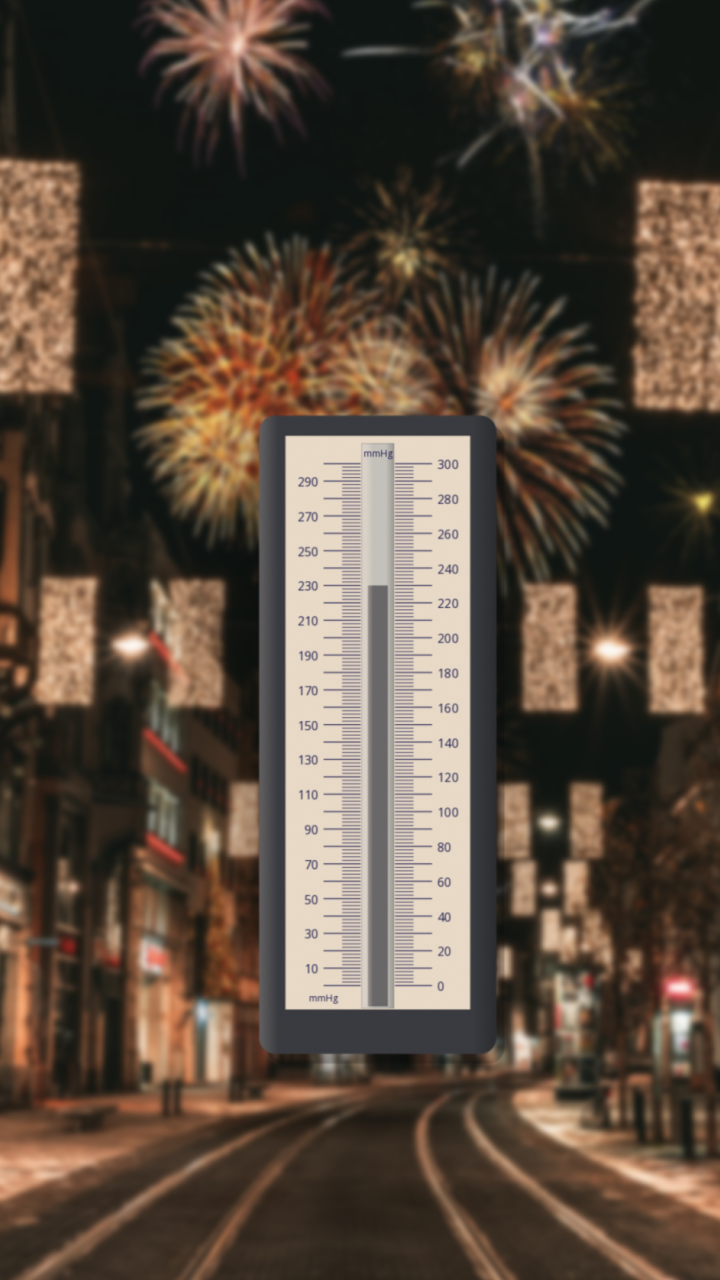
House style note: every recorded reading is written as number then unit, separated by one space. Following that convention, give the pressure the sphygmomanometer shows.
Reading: 230 mmHg
